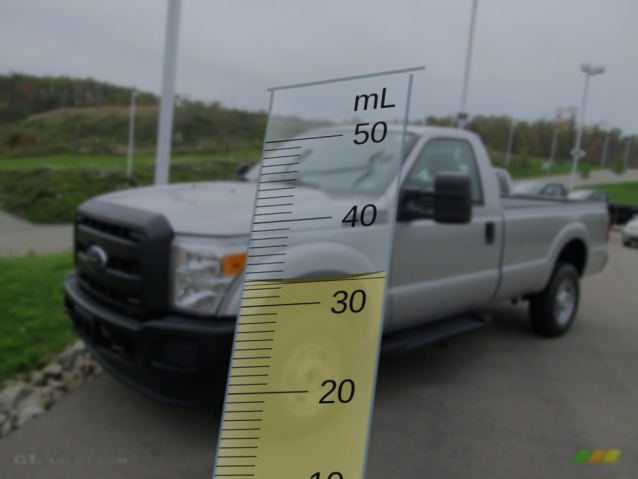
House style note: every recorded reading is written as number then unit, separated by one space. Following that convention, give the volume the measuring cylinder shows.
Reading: 32.5 mL
